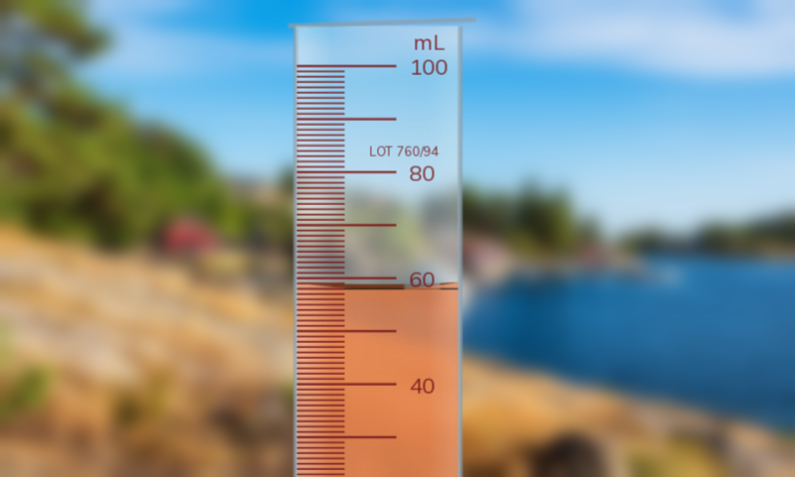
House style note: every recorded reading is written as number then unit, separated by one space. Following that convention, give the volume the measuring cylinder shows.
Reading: 58 mL
